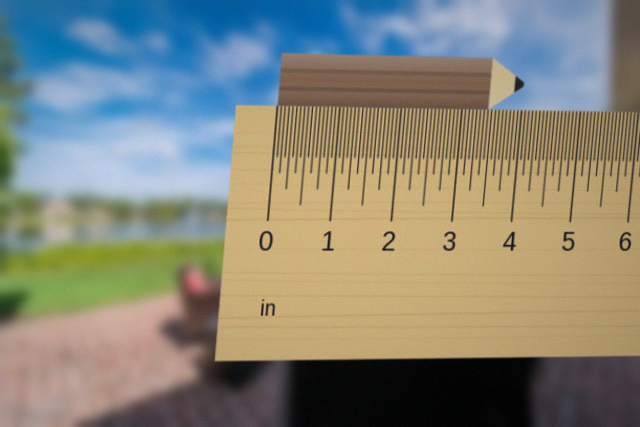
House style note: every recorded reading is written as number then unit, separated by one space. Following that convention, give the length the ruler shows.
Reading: 4 in
